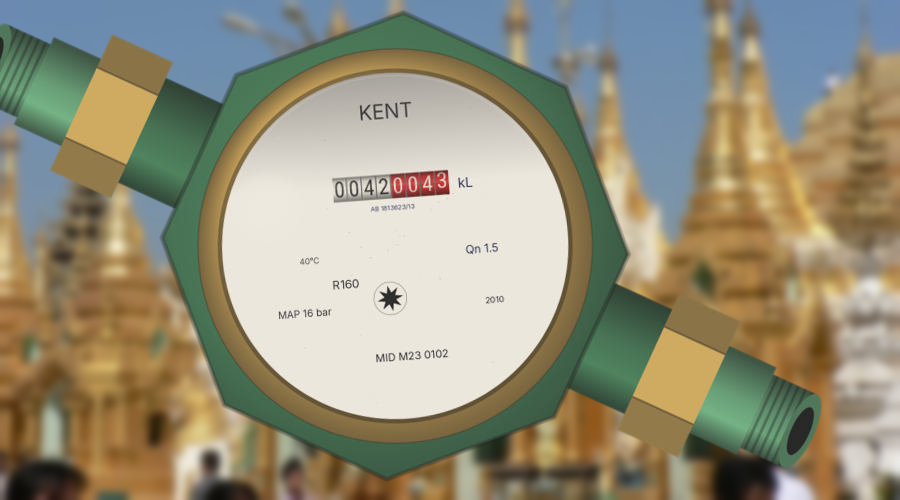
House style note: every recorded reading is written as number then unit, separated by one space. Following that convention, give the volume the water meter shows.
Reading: 42.0043 kL
